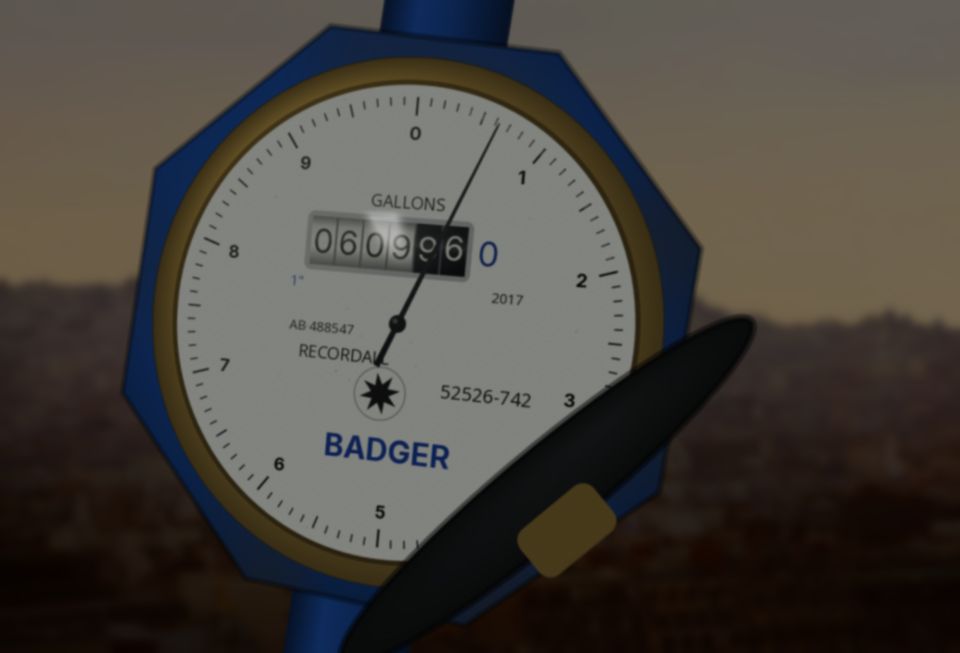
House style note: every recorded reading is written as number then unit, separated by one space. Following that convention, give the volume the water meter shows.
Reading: 609960.6 gal
